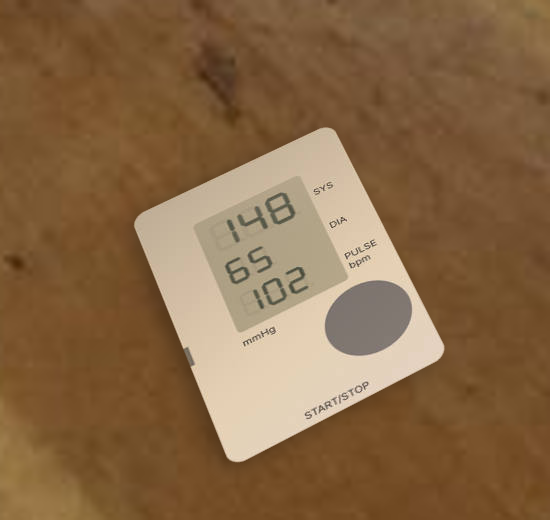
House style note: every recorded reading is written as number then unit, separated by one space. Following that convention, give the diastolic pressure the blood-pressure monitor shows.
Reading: 65 mmHg
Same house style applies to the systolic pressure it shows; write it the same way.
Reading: 148 mmHg
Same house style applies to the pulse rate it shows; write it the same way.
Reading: 102 bpm
